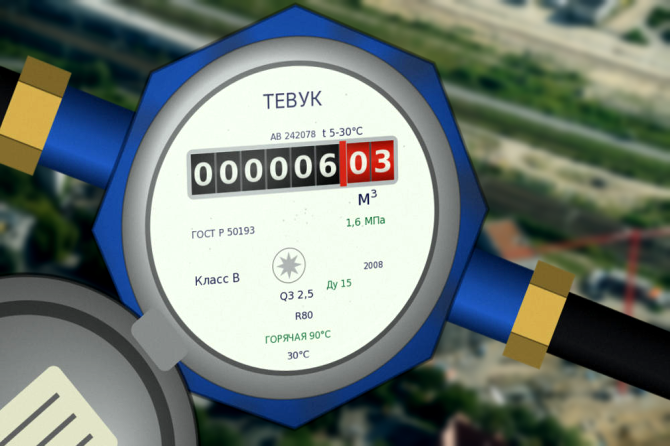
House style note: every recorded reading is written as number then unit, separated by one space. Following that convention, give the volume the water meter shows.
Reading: 6.03 m³
